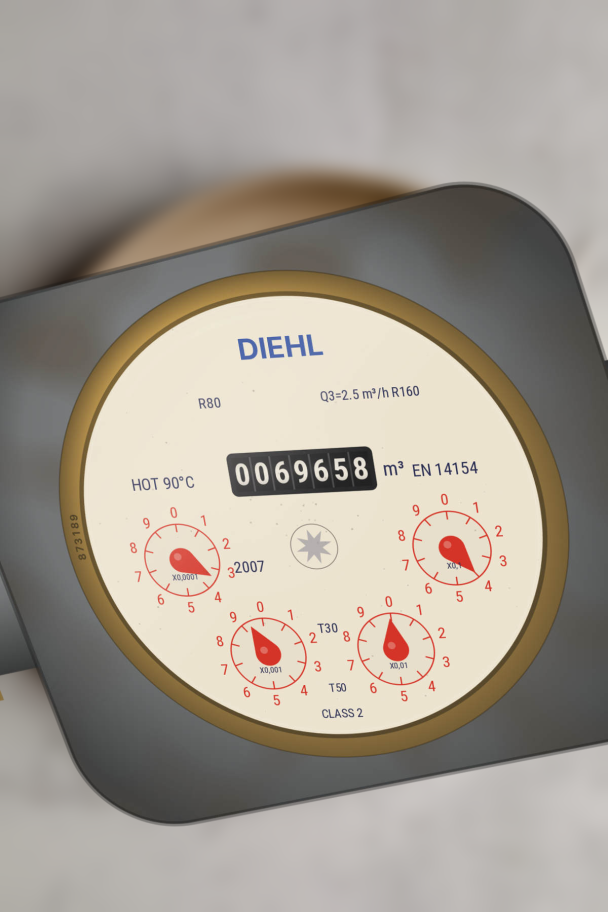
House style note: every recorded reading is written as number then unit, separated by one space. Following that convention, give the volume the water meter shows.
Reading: 69658.3993 m³
